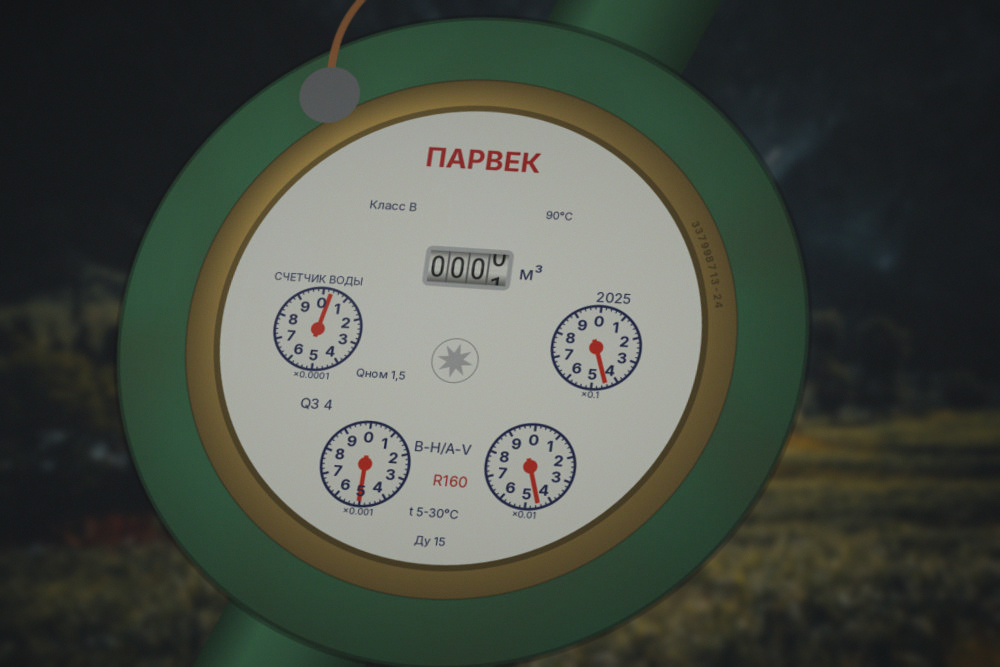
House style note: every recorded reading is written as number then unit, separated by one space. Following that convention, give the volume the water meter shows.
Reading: 0.4450 m³
